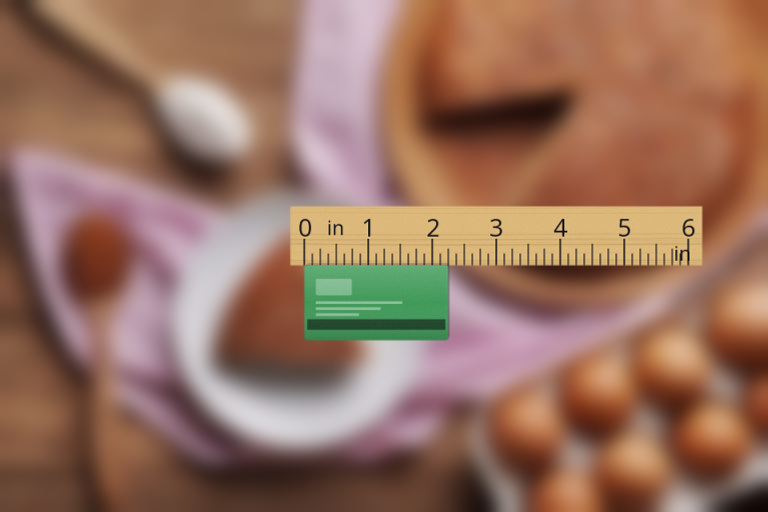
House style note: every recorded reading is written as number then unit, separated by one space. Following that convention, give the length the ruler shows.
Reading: 2.25 in
